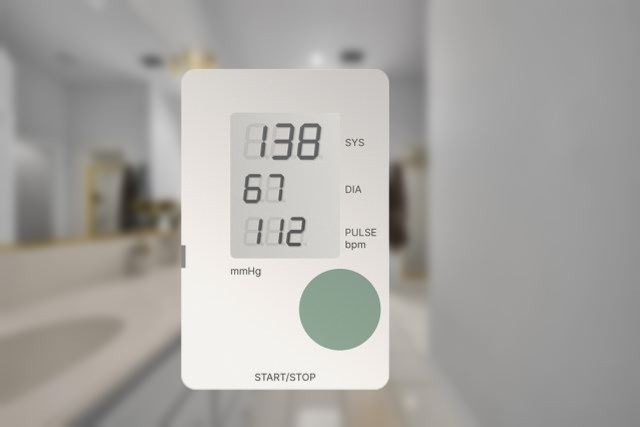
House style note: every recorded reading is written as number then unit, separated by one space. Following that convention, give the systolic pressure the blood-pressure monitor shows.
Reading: 138 mmHg
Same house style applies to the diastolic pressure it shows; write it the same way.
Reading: 67 mmHg
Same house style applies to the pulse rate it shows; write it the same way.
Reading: 112 bpm
